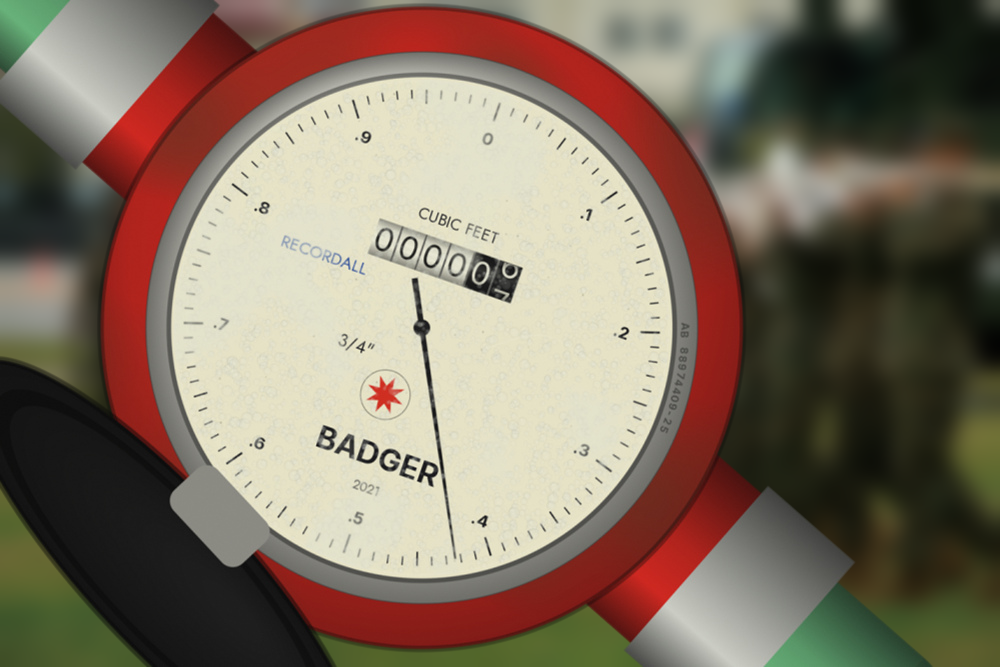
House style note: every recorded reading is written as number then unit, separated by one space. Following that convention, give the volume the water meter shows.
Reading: 6.42 ft³
